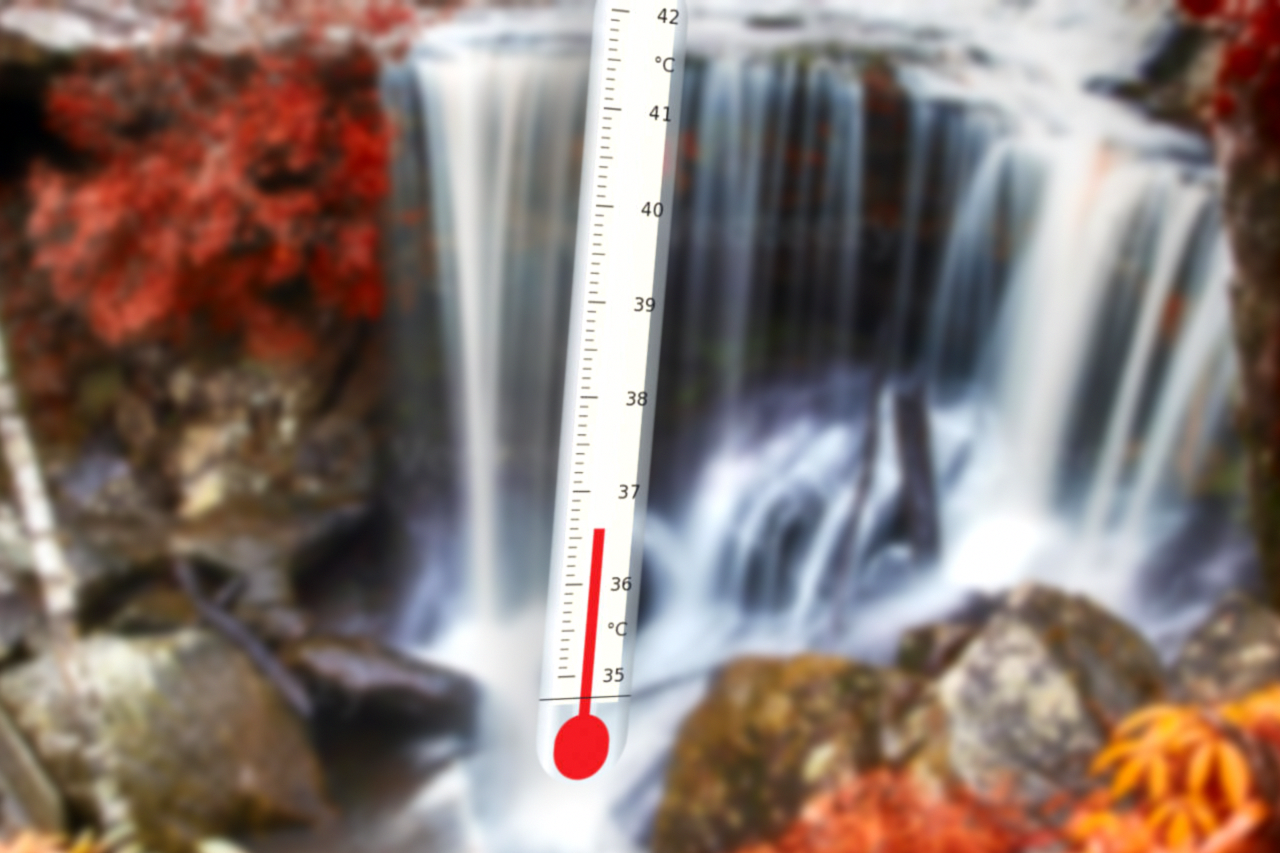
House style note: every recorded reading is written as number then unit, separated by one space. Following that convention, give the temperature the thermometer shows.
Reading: 36.6 °C
